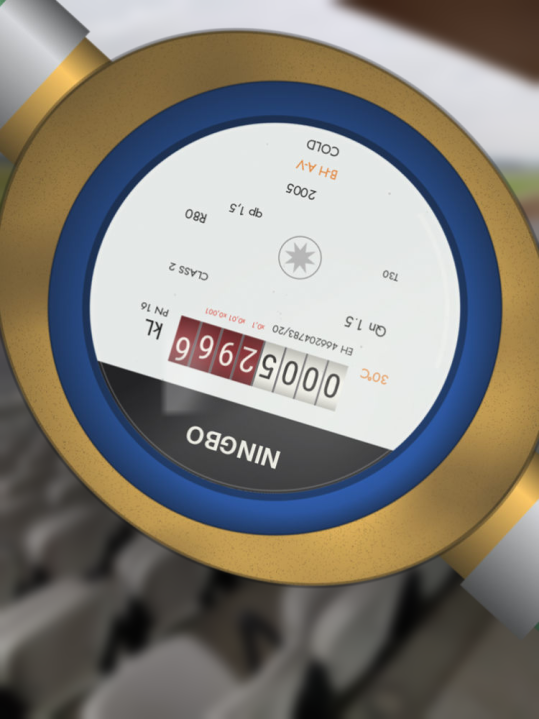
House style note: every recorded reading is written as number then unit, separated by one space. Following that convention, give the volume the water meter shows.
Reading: 5.2966 kL
